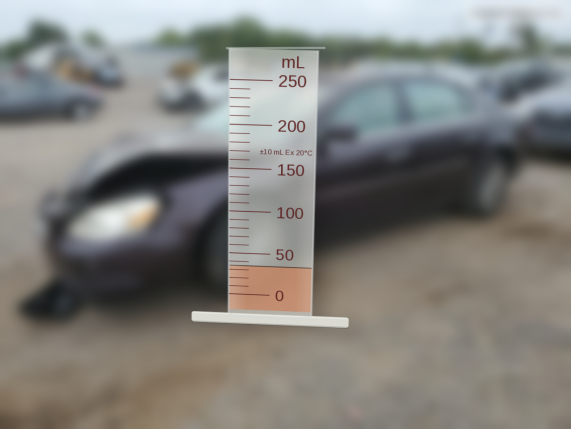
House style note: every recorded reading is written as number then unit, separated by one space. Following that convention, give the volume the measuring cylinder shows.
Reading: 35 mL
